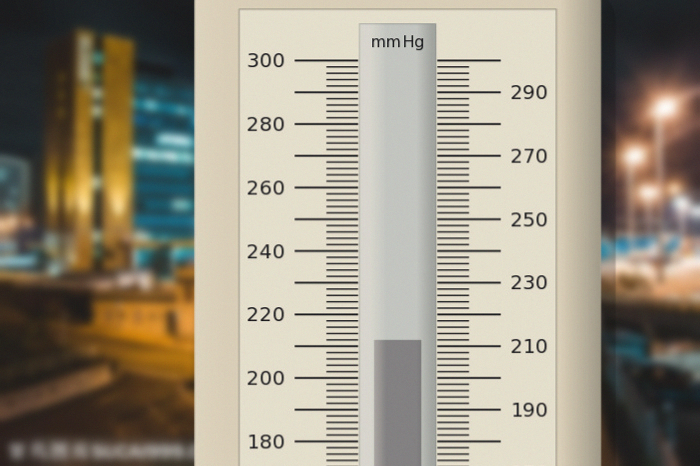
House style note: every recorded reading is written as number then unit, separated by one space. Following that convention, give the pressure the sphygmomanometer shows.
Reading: 212 mmHg
